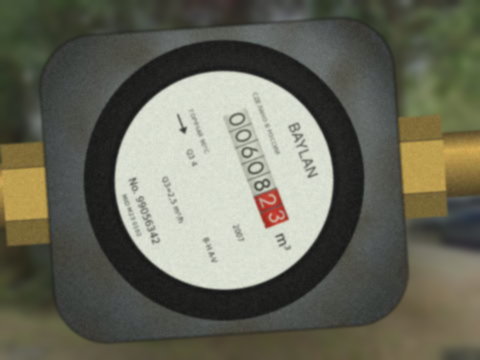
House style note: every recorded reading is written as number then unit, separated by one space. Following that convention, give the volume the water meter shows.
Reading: 608.23 m³
